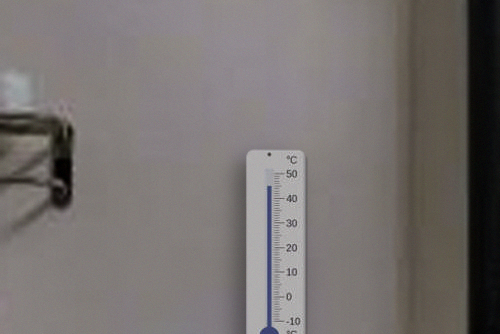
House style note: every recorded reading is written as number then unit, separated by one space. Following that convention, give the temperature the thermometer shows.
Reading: 45 °C
